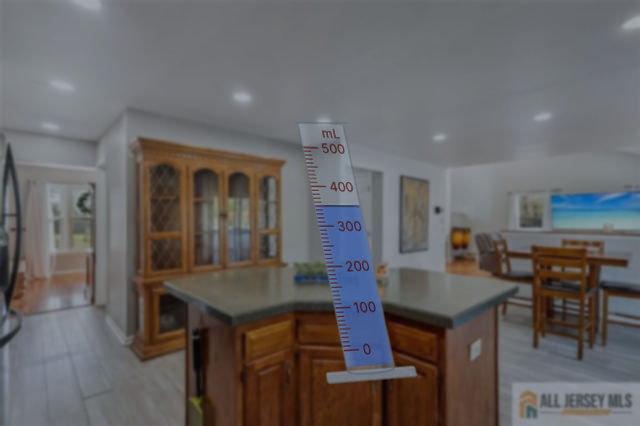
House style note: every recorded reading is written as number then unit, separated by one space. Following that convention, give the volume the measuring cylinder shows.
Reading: 350 mL
